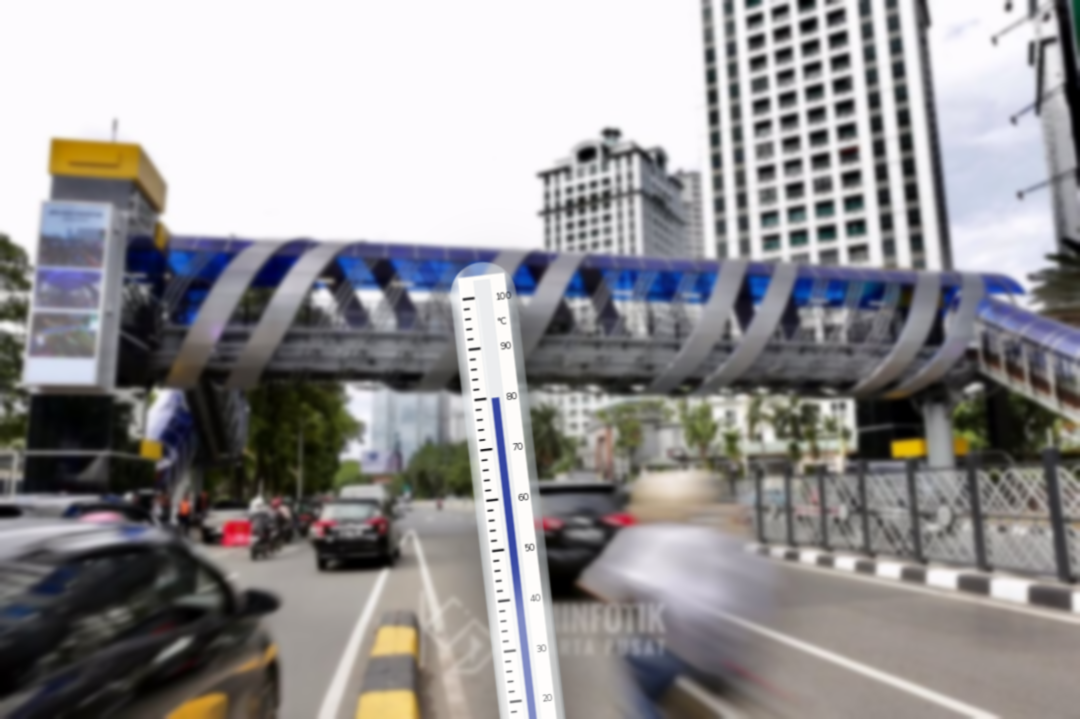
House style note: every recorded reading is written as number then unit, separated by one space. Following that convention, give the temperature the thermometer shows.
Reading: 80 °C
